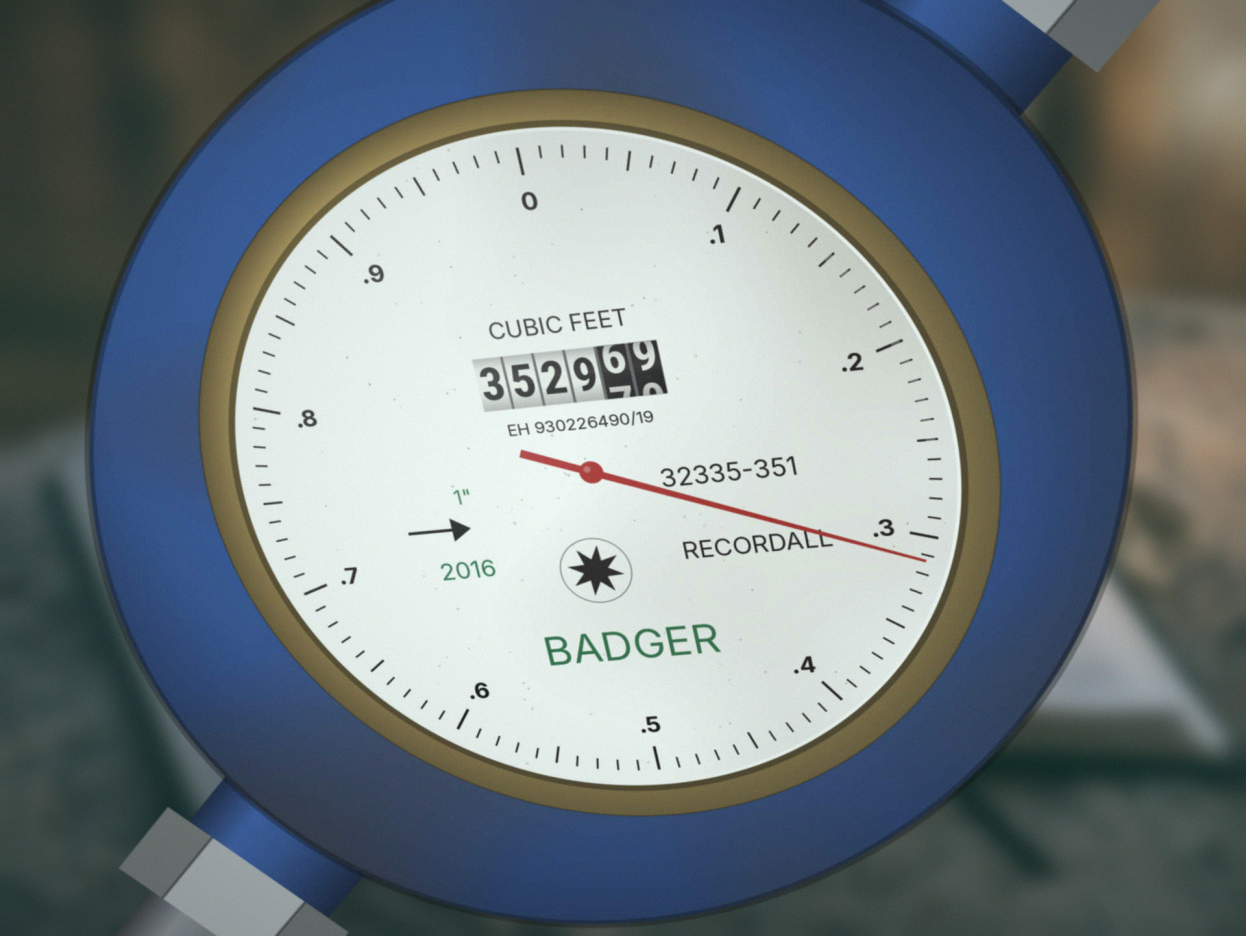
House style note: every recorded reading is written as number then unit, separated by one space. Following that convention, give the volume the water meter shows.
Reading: 352969.31 ft³
